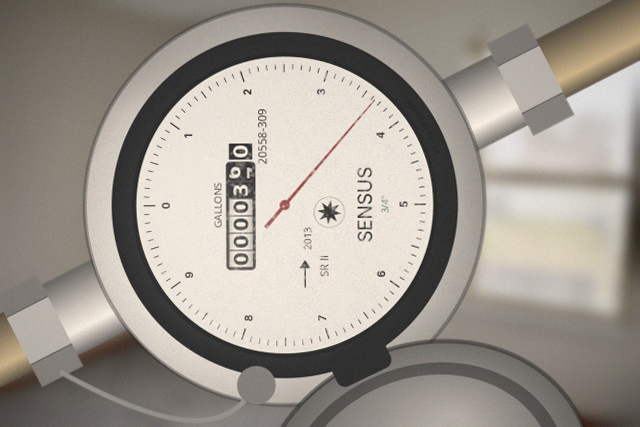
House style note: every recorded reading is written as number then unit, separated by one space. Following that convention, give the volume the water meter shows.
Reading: 363.6 gal
